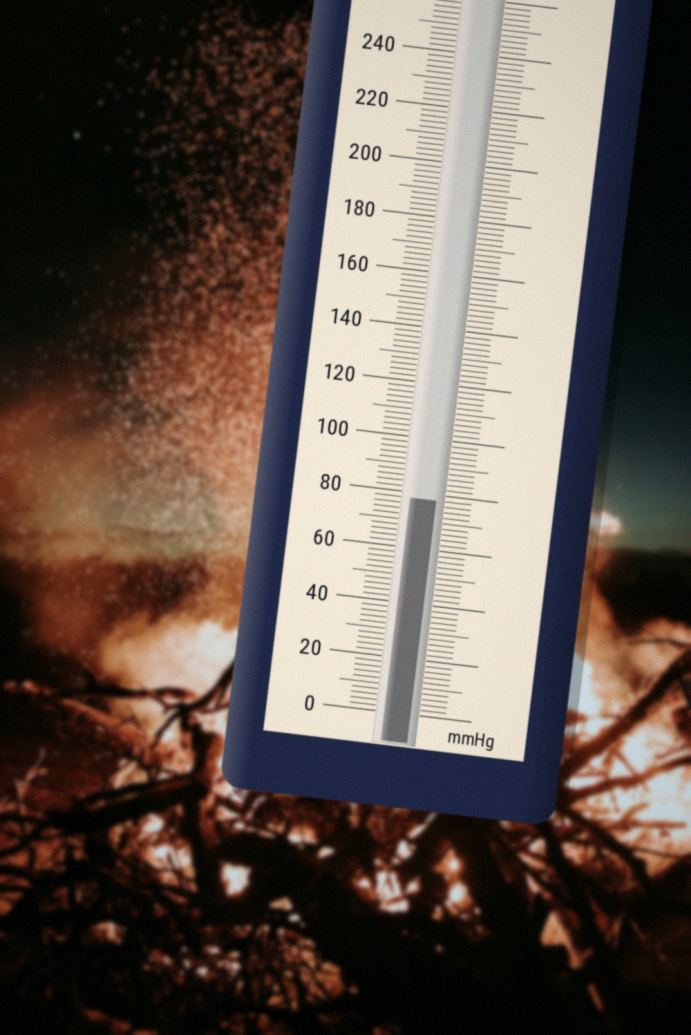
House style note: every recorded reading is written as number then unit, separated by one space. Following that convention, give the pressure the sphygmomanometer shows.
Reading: 78 mmHg
